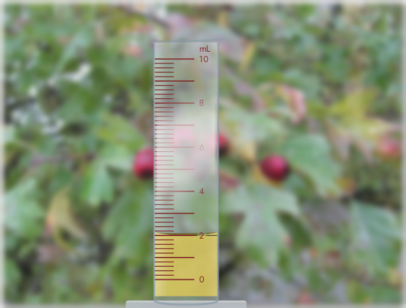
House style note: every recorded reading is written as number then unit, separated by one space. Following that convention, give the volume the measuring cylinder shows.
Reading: 2 mL
